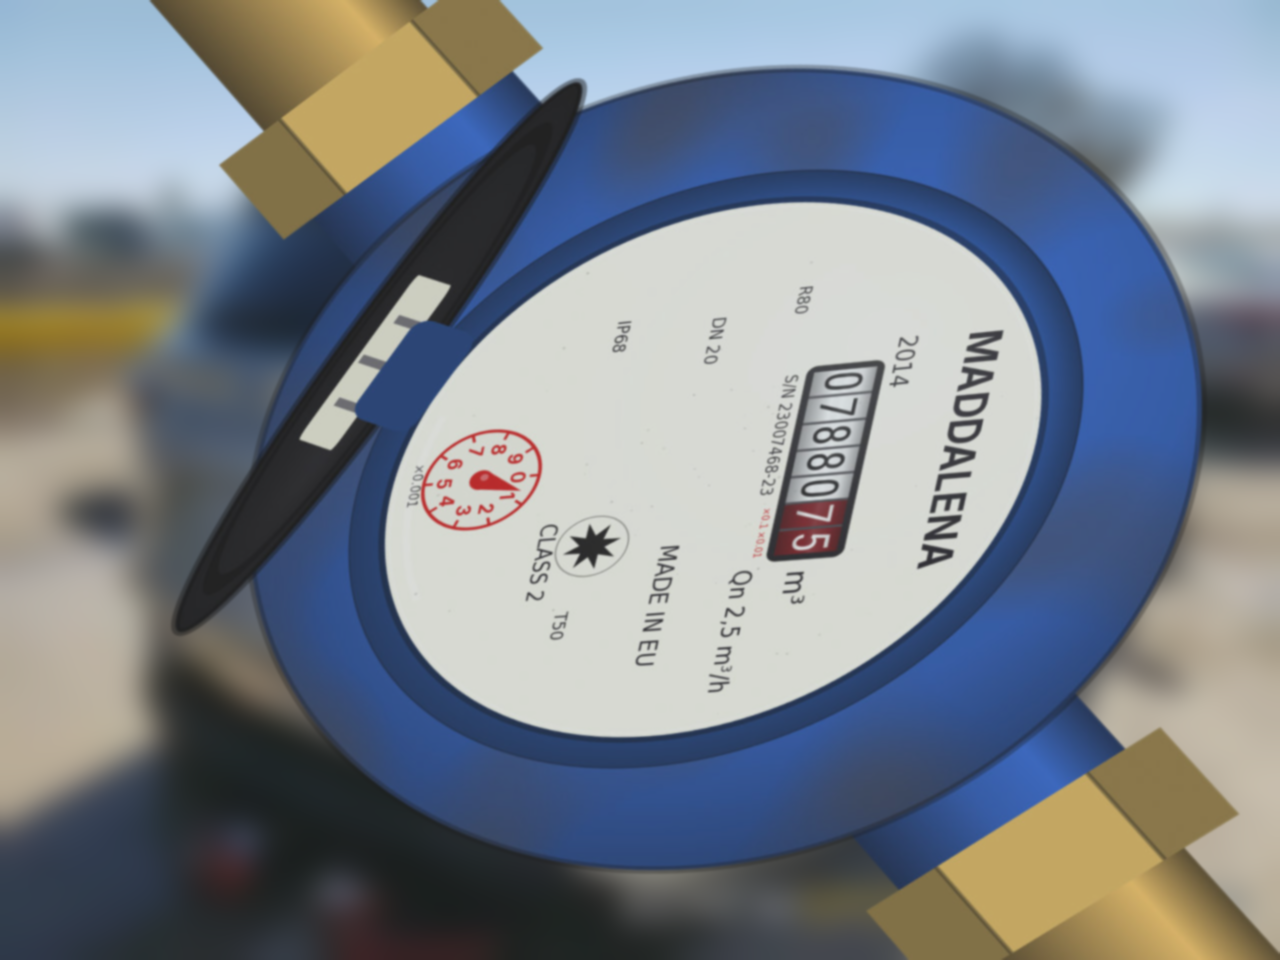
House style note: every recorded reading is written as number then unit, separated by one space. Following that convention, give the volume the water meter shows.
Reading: 7880.750 m³
